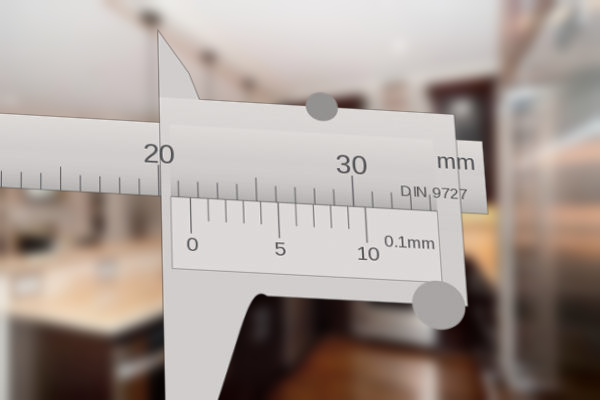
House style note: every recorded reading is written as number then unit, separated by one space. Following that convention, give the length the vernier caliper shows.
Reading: 21.6 mm
